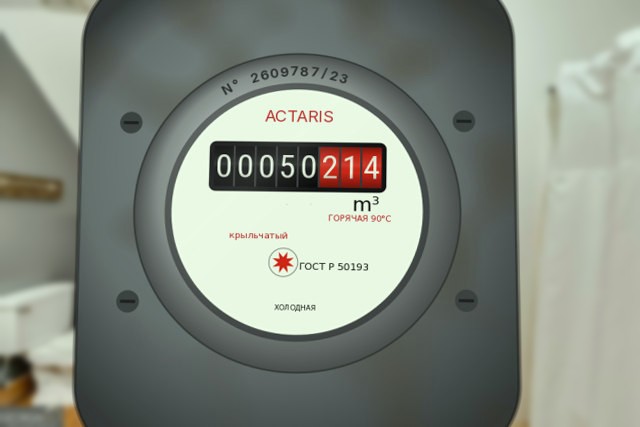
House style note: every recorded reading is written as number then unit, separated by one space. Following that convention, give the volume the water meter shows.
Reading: 50.214 m³
